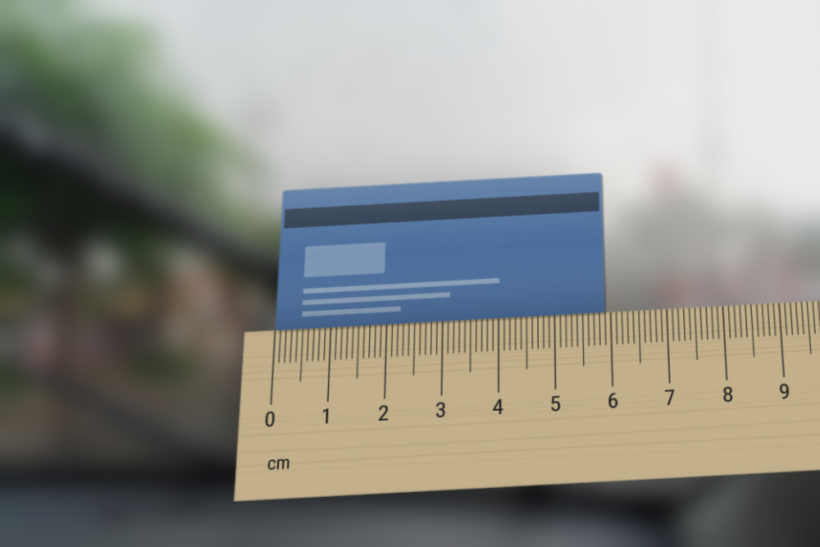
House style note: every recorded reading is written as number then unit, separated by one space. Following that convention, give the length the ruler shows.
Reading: 5.9 cm
